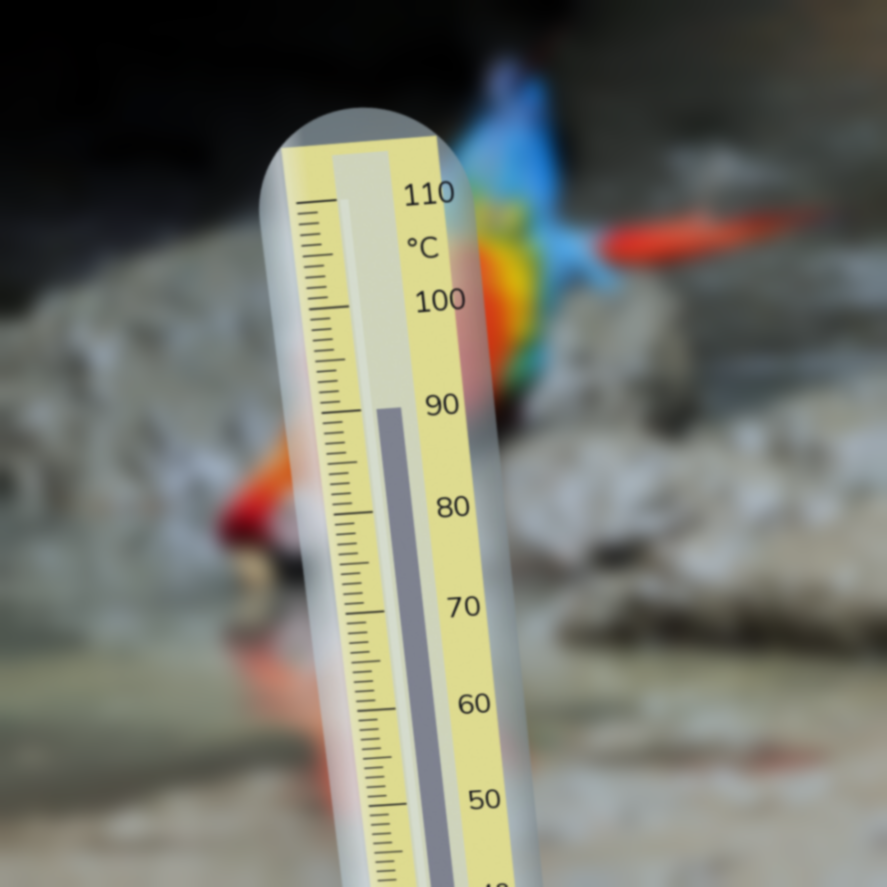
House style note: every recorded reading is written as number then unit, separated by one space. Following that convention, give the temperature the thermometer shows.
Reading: 90 °C
